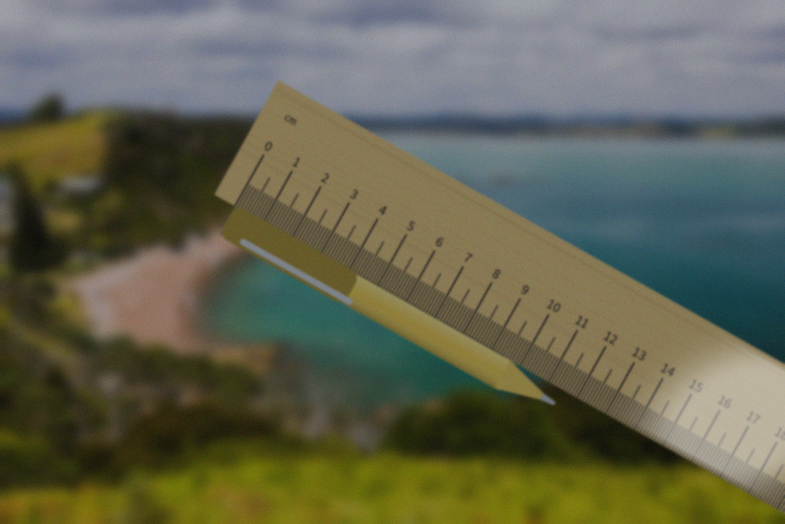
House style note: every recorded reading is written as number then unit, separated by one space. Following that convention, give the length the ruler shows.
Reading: 11.5 cm
